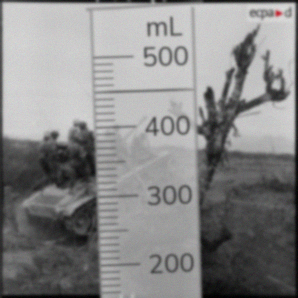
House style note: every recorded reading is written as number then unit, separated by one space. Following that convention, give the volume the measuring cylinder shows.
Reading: 450 mL
